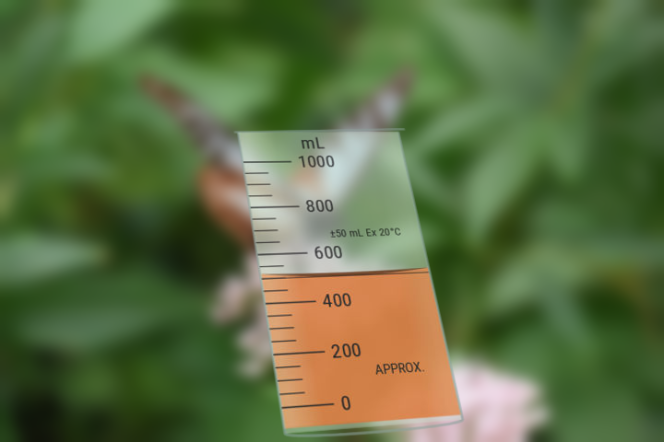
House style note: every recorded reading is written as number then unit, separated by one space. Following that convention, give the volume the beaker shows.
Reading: 500 mL
